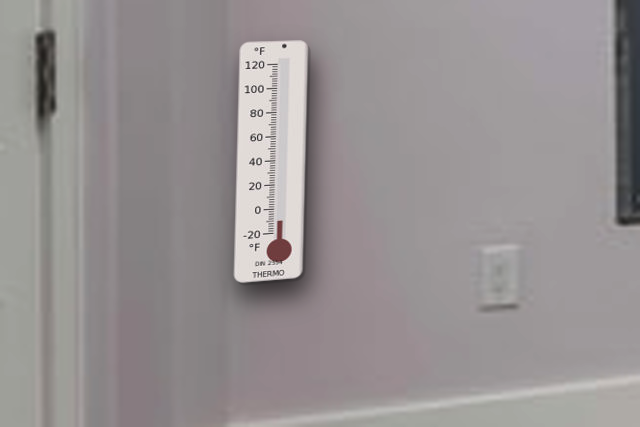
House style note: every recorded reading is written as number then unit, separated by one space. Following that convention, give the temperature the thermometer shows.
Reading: -10 °F
